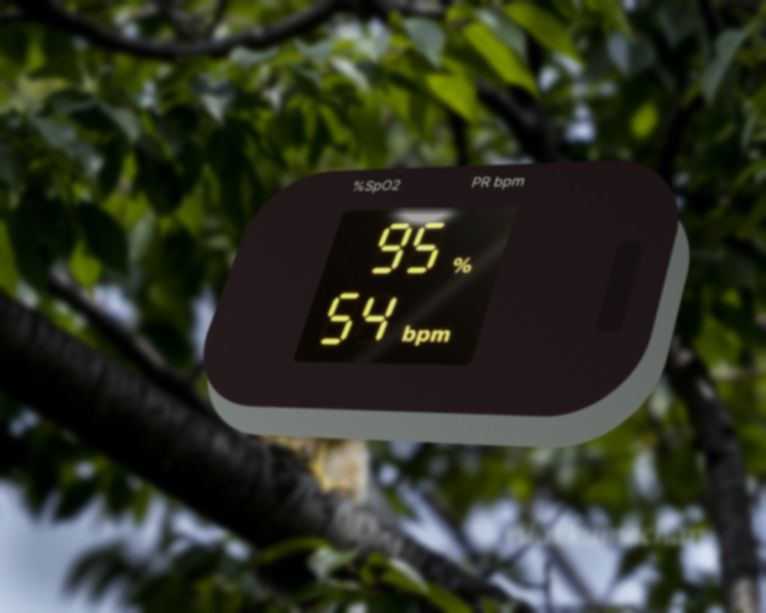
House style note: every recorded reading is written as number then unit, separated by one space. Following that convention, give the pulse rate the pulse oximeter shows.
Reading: 54 bpm
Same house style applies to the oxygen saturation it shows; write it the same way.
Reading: 95 %
